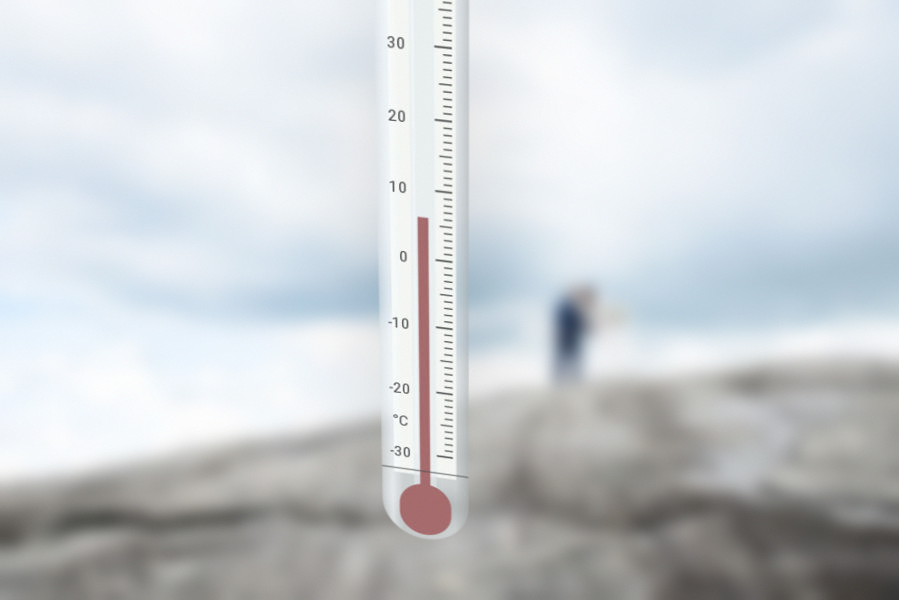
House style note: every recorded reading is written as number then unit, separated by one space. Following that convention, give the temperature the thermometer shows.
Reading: 6 °C
